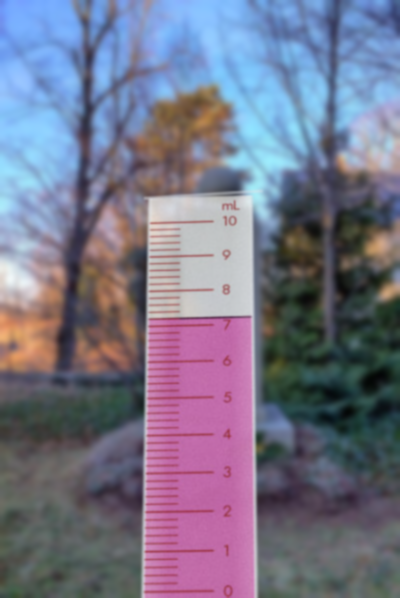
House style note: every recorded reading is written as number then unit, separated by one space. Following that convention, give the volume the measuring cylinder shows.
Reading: 7.2 mL
